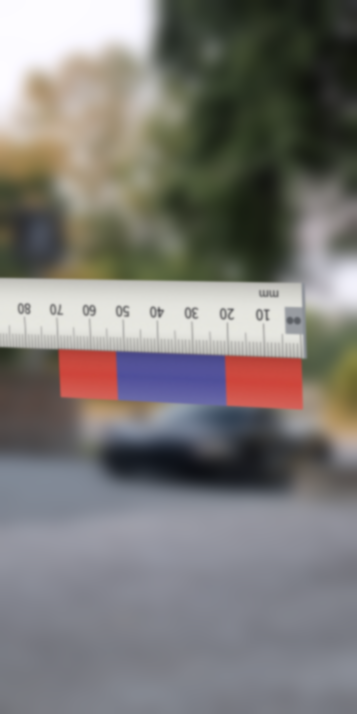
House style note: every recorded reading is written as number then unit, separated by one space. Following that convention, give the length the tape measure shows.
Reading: 70 mm
